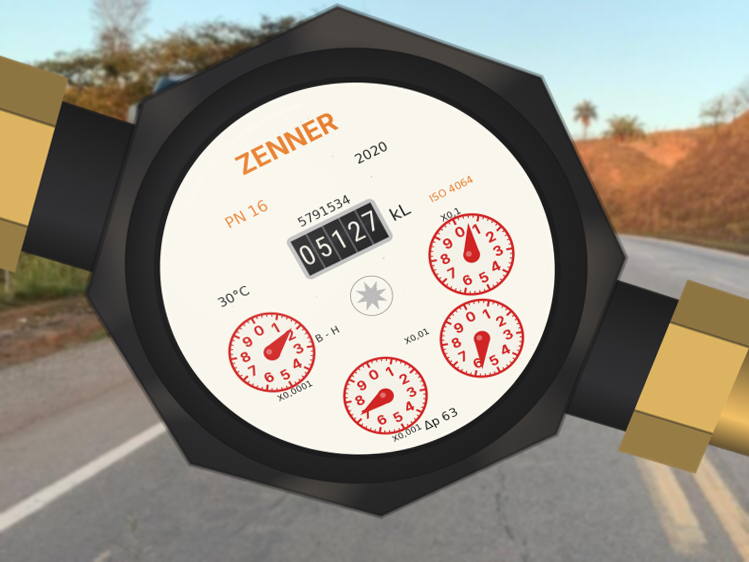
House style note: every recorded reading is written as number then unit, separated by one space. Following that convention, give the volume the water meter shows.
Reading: 5127.0571 kL
